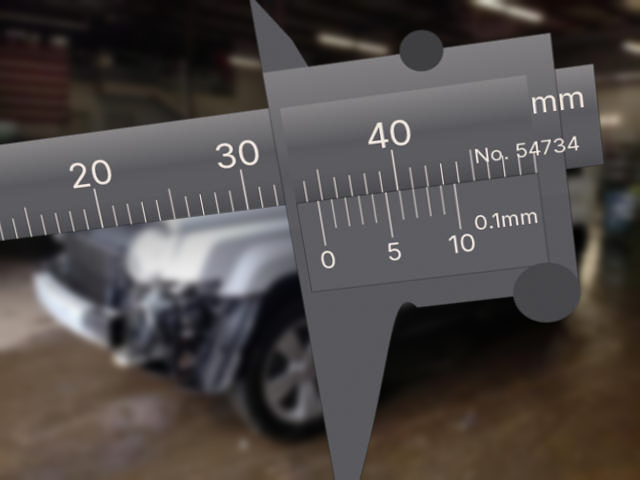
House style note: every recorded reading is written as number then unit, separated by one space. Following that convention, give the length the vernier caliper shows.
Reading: 34.7 mm
